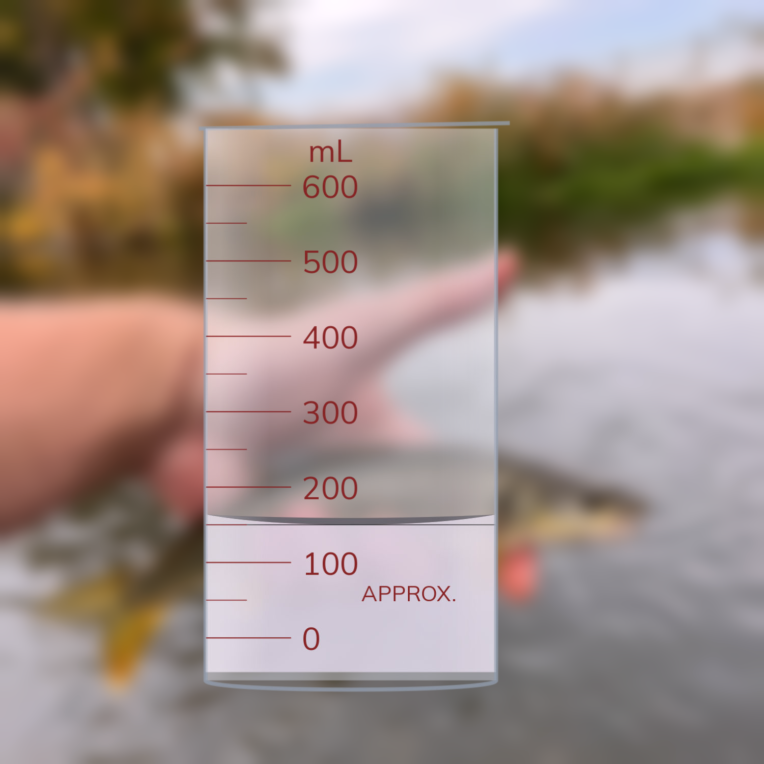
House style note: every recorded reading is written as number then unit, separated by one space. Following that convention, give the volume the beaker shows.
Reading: 150 mL
